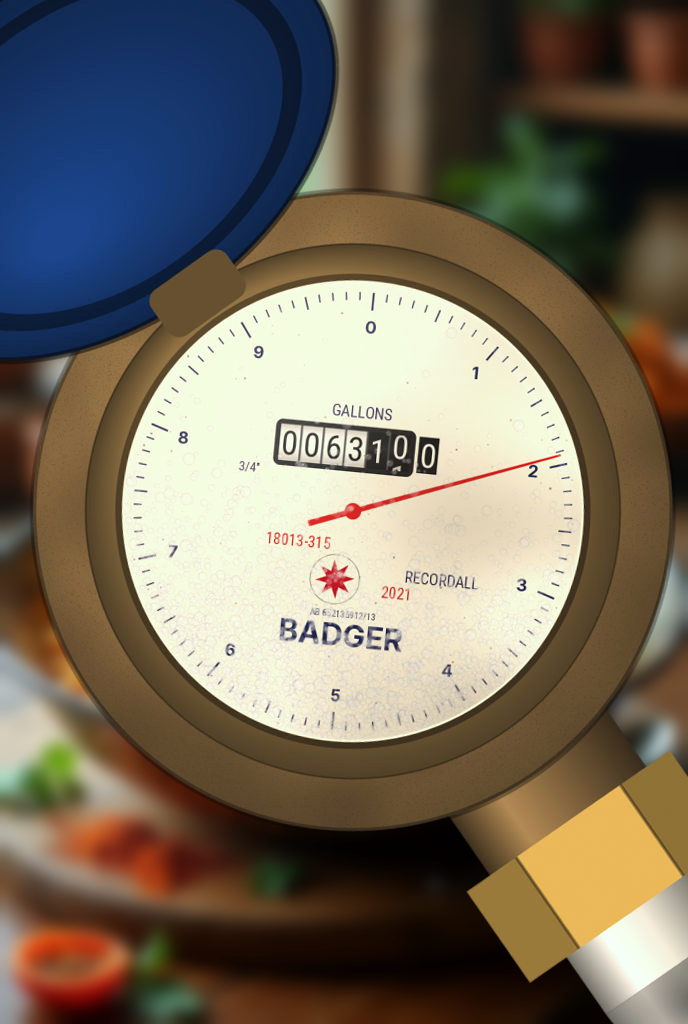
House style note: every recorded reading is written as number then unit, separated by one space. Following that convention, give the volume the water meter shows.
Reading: 63101.9 gal
